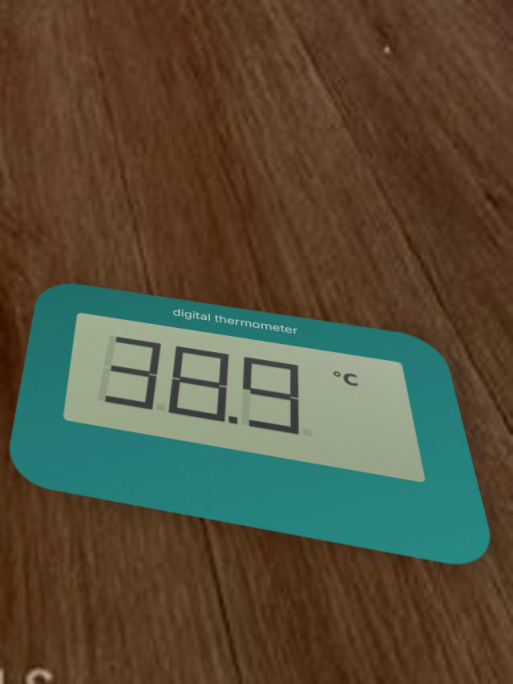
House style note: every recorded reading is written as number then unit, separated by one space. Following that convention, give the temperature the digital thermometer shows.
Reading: 38.9 °C
